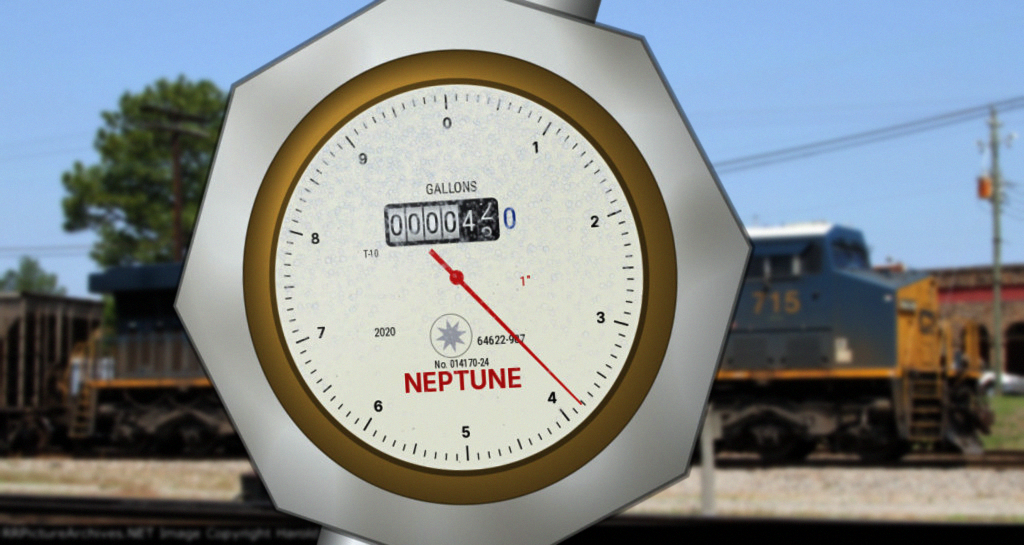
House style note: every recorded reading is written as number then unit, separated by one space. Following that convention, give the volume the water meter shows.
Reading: 423.8 gal
